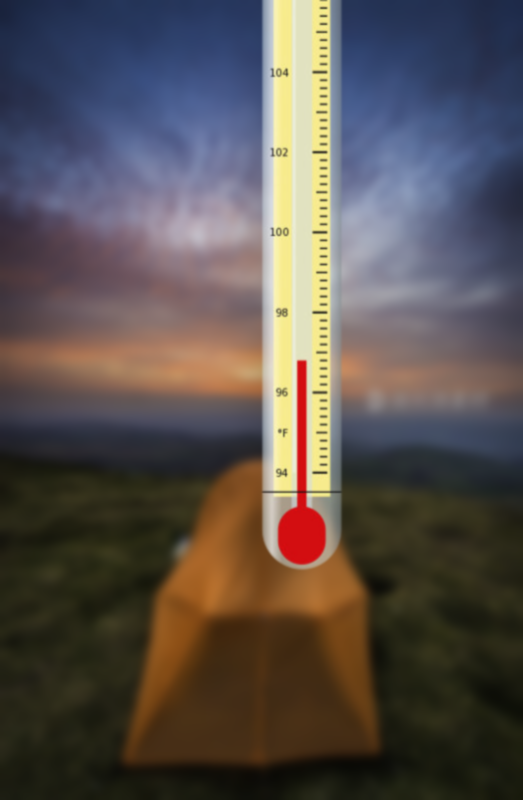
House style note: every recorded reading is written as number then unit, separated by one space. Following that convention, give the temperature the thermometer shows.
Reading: 96.8 °F
